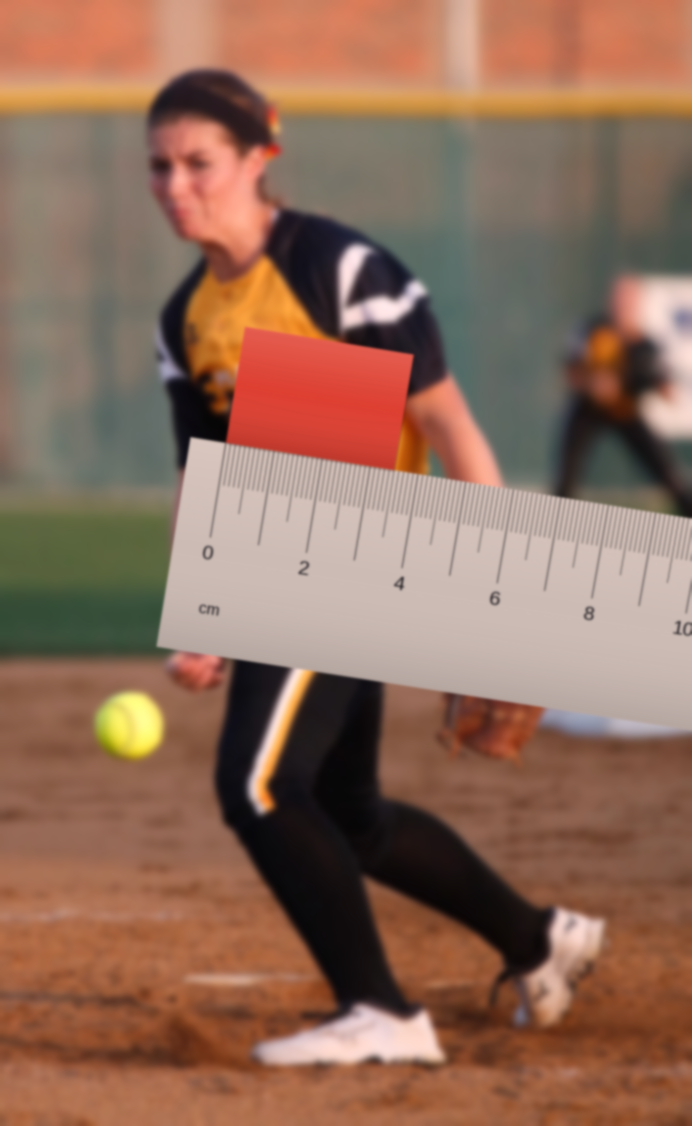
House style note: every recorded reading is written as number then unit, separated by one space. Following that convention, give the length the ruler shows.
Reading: 3.5 cm
